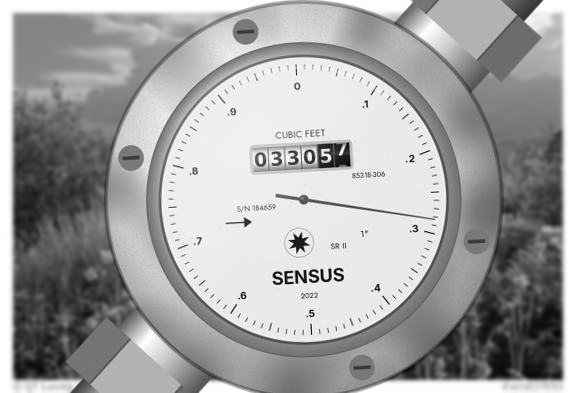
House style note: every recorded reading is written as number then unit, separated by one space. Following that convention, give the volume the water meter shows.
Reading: 33057.28 ft³
